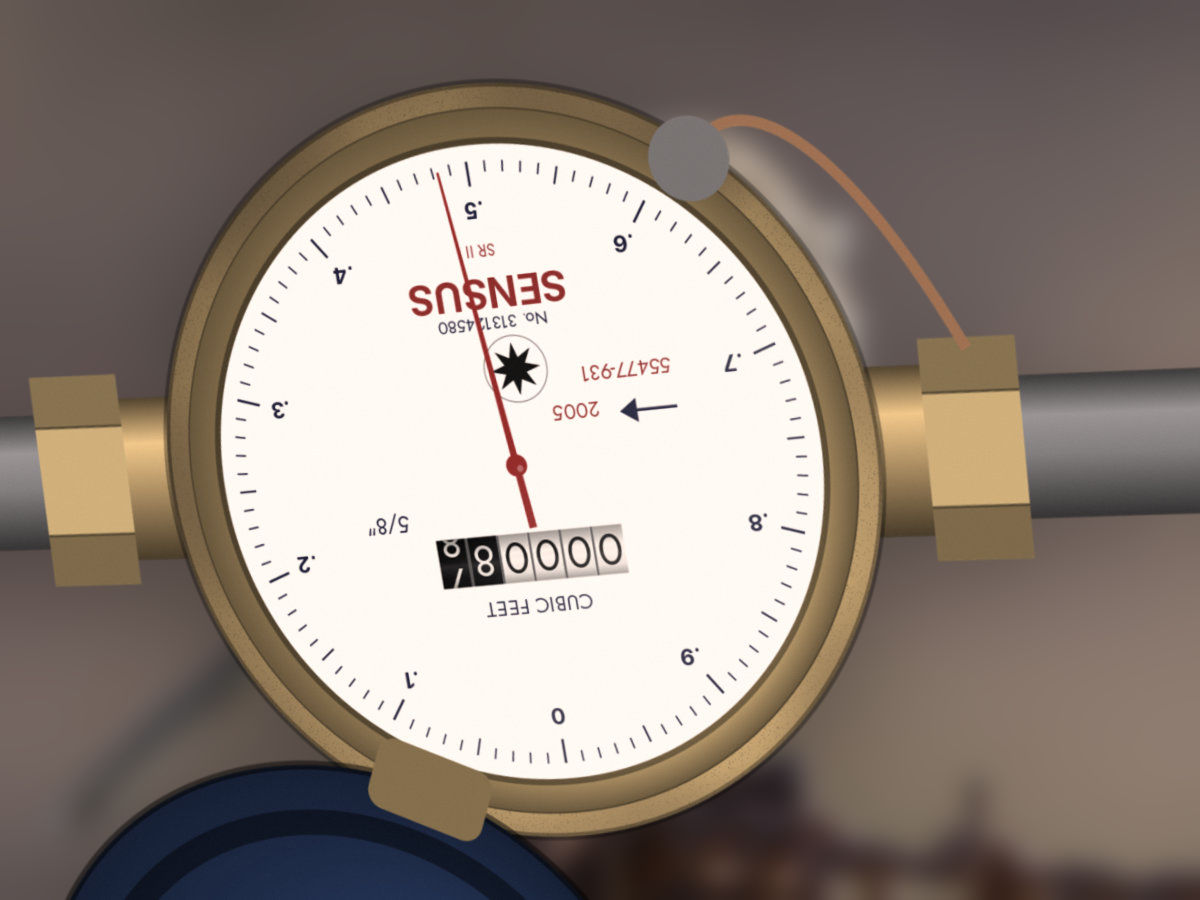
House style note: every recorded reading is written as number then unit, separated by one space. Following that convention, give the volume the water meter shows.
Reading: 87.48 ft³
